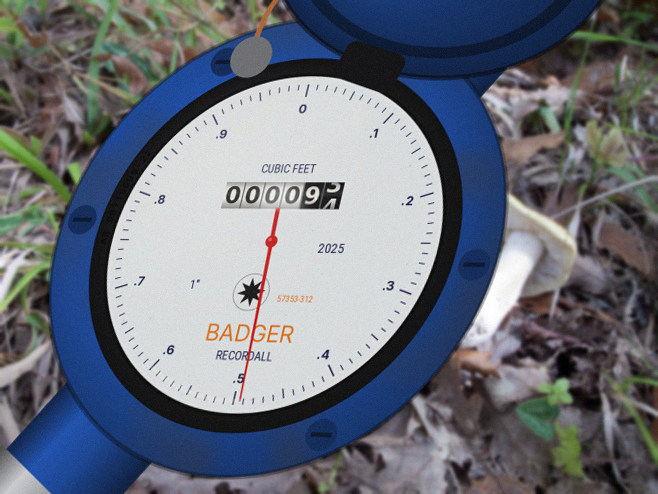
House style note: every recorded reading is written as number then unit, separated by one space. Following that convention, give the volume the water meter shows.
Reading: 93.49 ft³
